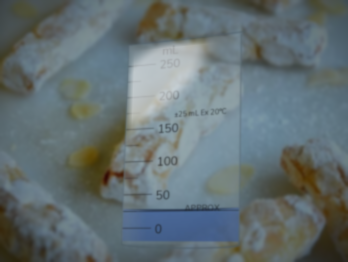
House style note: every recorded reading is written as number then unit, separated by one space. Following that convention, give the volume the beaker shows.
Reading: 25 mL
